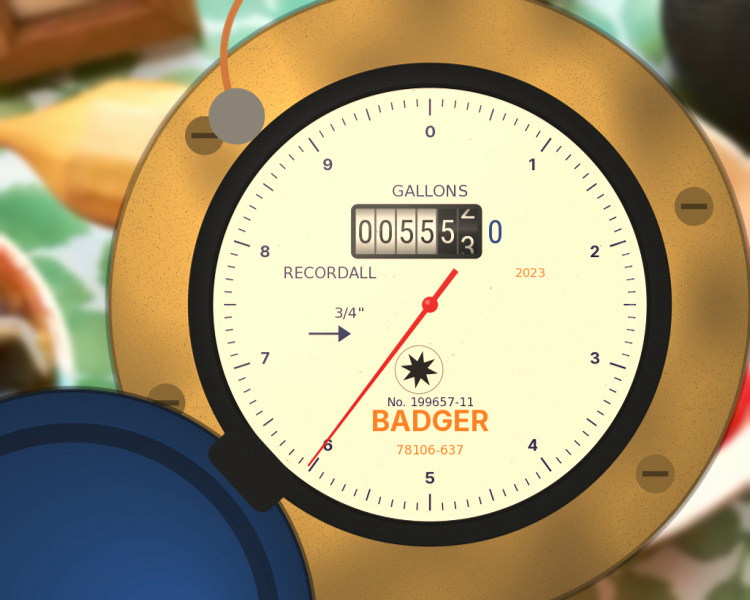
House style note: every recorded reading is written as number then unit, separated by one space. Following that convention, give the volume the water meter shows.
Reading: 55526.0 gal
